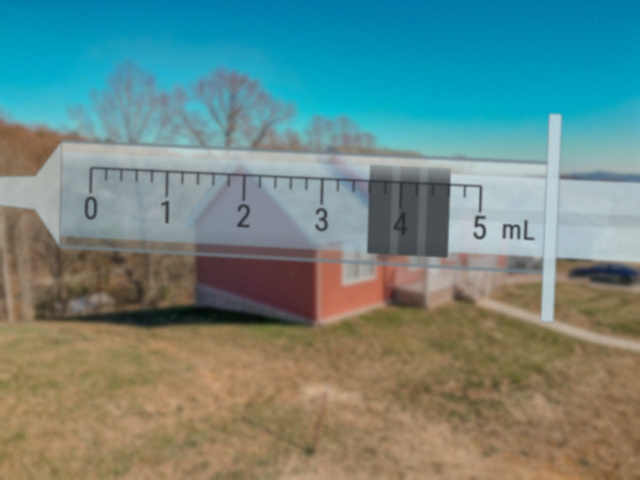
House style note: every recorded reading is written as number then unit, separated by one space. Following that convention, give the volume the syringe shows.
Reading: 3.6 mL
